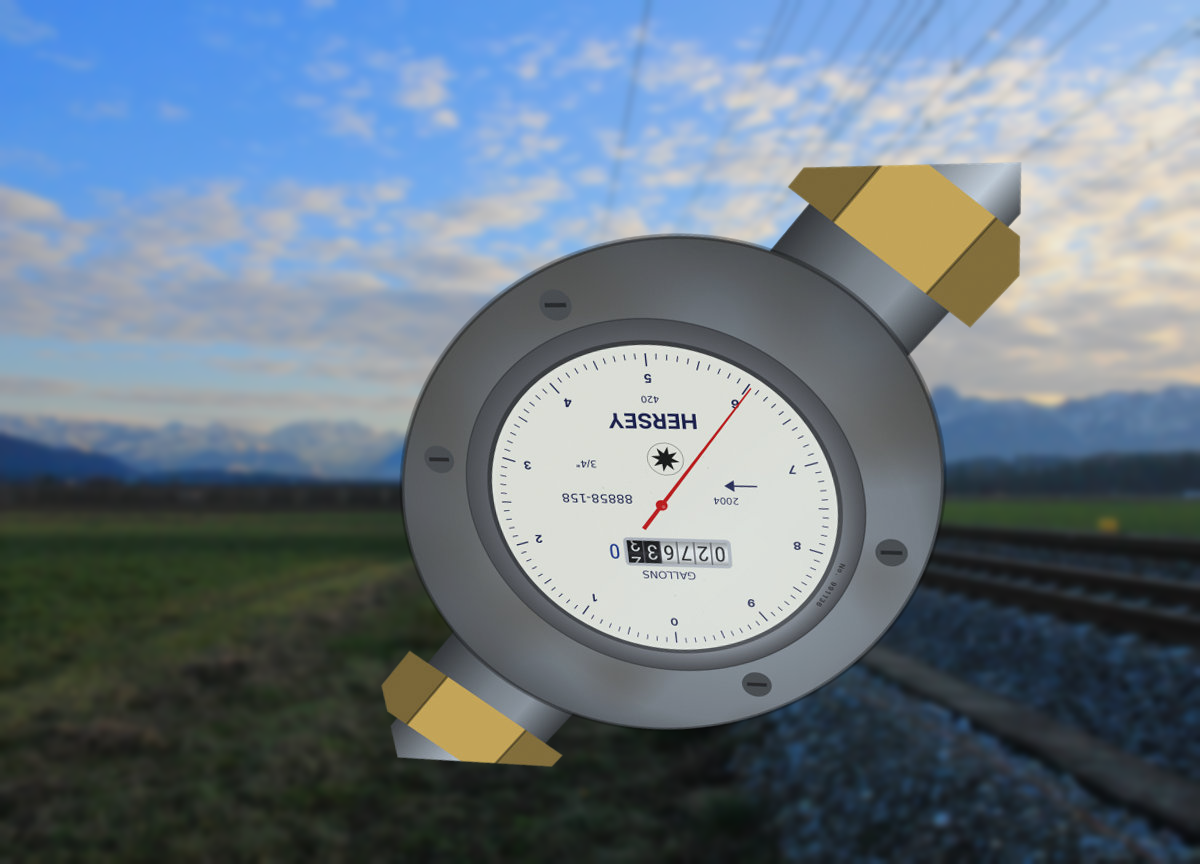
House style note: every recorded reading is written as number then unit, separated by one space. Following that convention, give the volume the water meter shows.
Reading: 276326.0 gal
